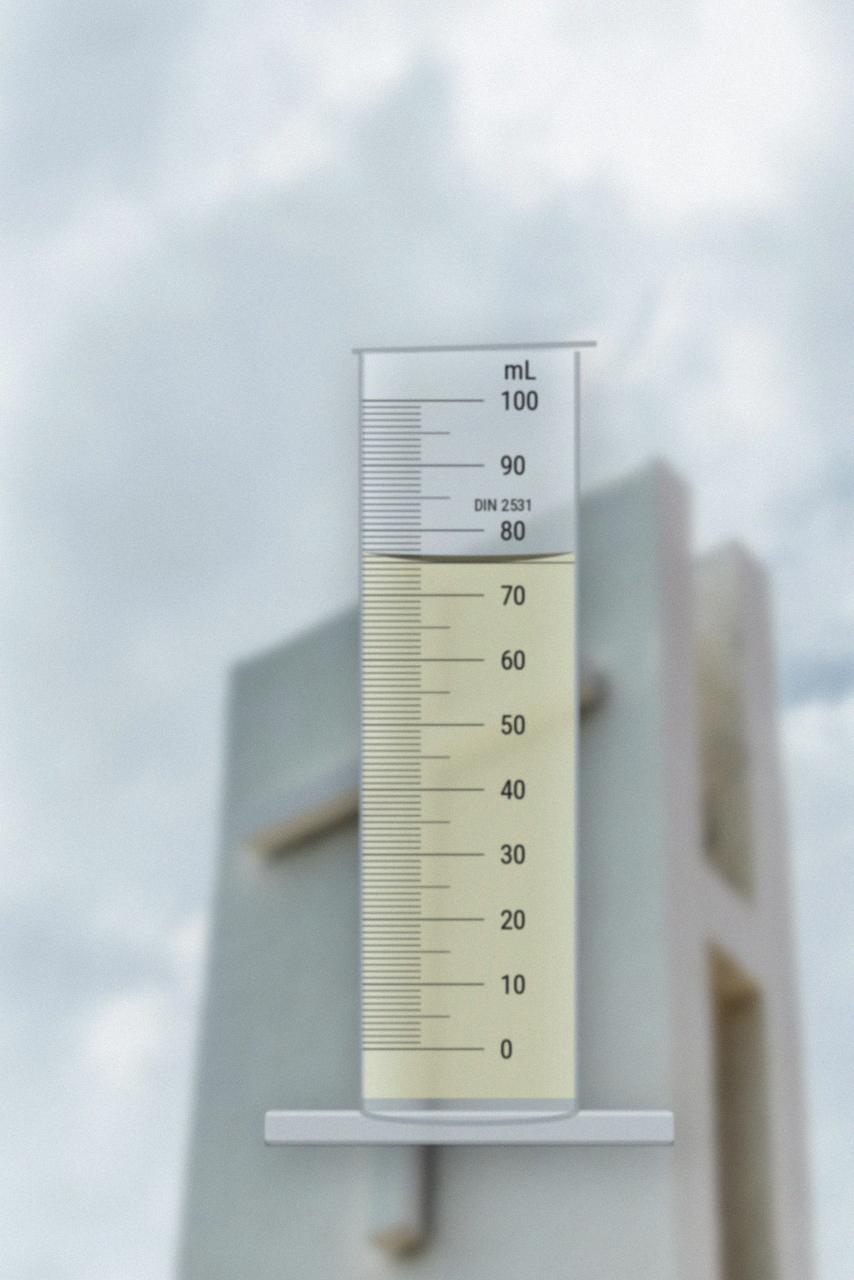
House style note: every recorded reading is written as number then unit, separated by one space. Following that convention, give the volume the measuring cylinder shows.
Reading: 75 mL
